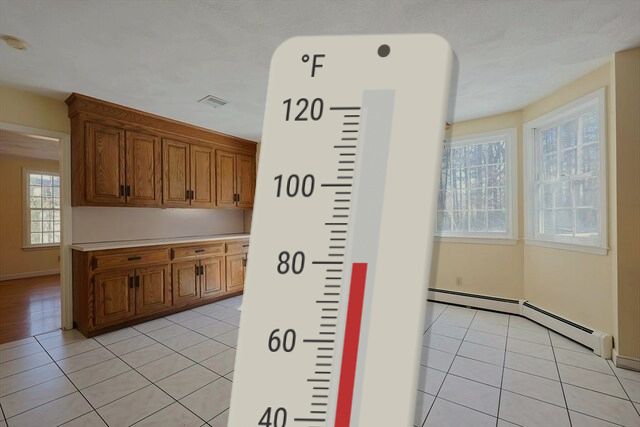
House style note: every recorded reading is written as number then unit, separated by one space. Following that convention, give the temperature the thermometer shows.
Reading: 80 °F
